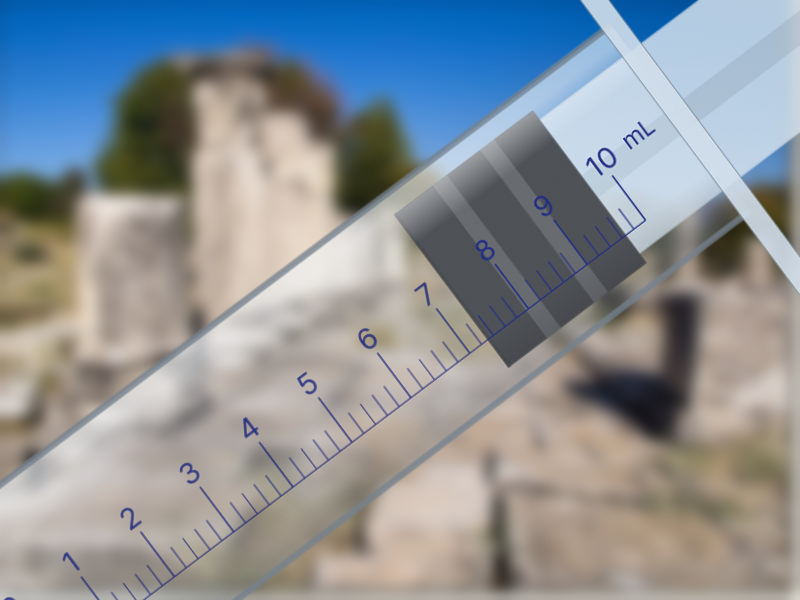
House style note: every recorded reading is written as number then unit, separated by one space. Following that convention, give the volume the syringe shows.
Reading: 7.3 mL
